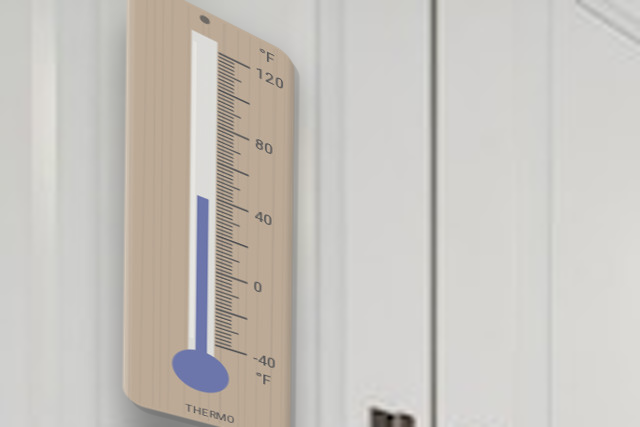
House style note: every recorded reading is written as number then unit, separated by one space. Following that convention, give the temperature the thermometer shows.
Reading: 38 °F
